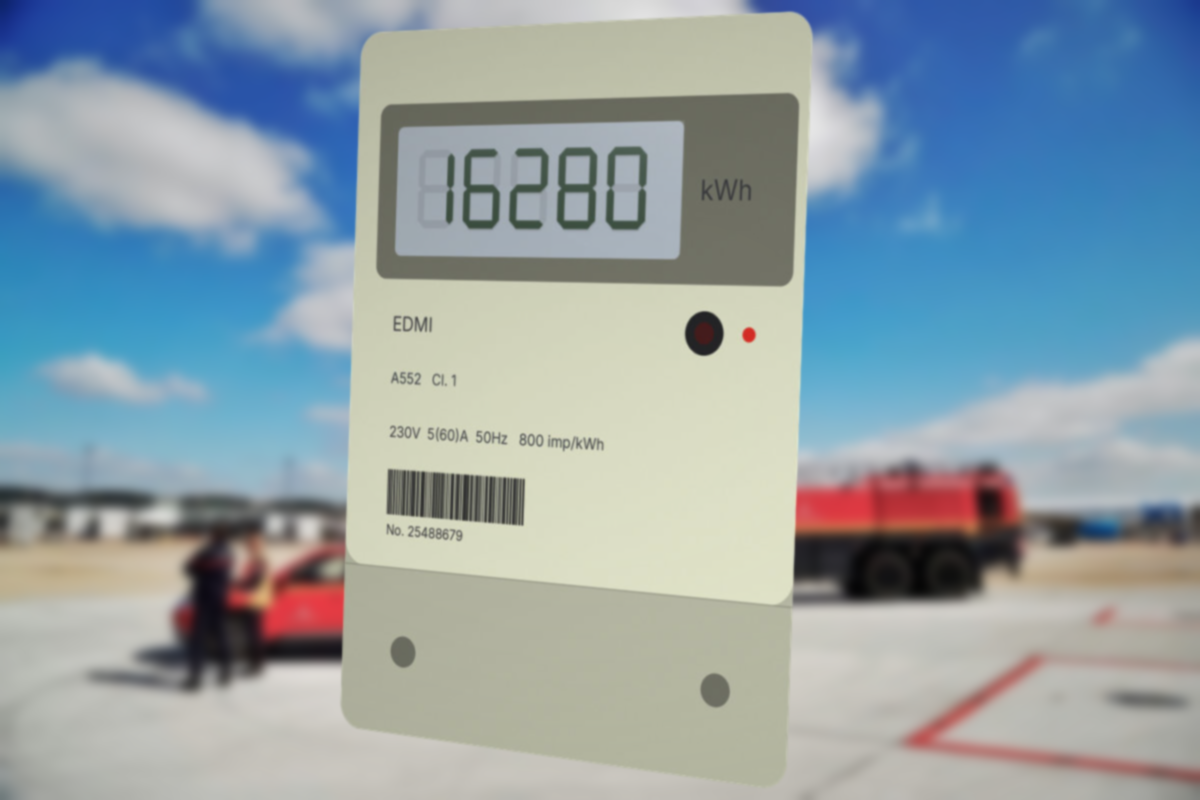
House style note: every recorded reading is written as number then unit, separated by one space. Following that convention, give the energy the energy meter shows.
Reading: 16280 kWh
